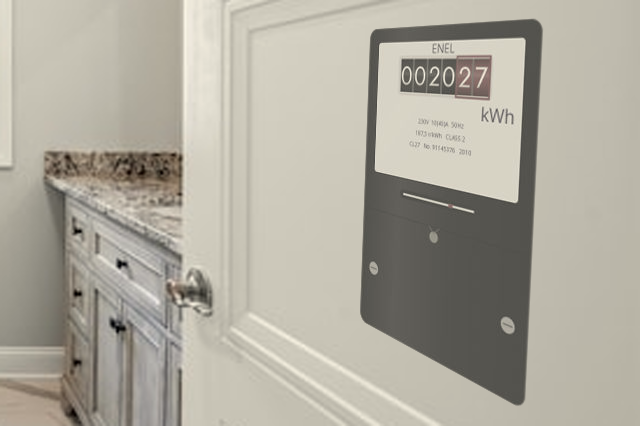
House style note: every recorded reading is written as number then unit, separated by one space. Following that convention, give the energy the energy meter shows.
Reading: 20.27 kWh
